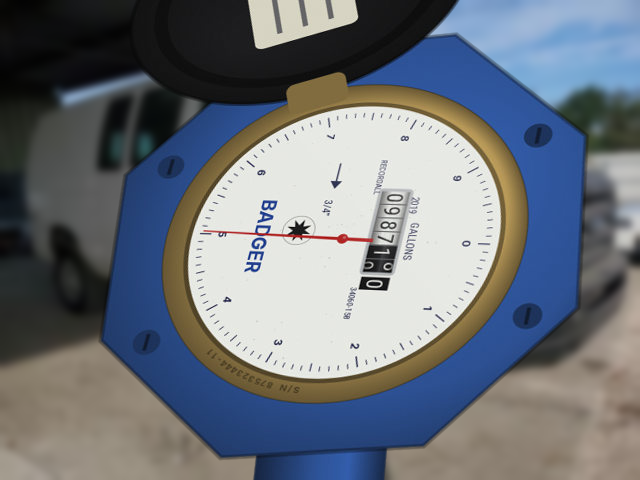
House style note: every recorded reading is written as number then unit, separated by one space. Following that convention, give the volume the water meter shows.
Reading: 987185.0 gal
